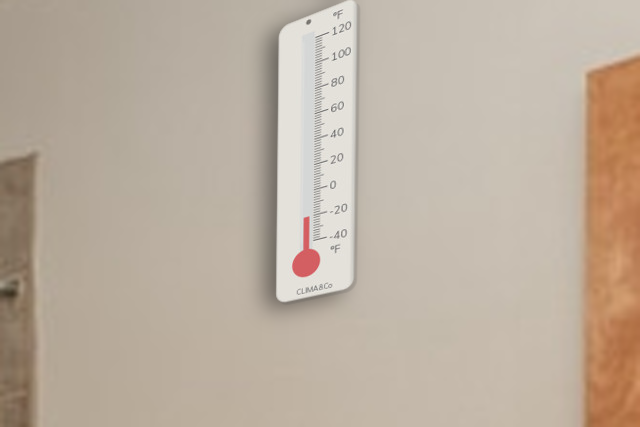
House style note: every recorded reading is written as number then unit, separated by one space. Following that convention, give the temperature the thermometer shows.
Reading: -20 °F
